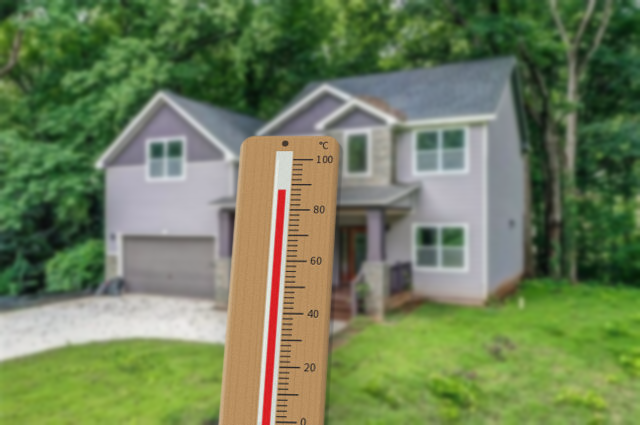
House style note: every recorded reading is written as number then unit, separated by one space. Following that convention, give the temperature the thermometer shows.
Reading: 88 °C
